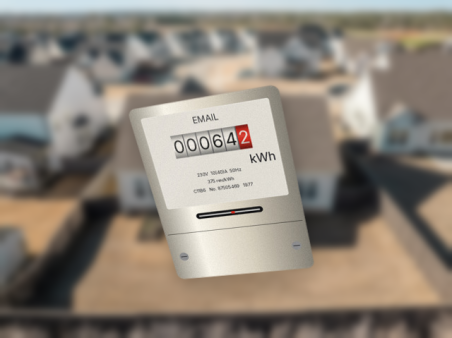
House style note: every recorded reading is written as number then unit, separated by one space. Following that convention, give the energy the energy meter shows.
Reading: 64.2 kWh
